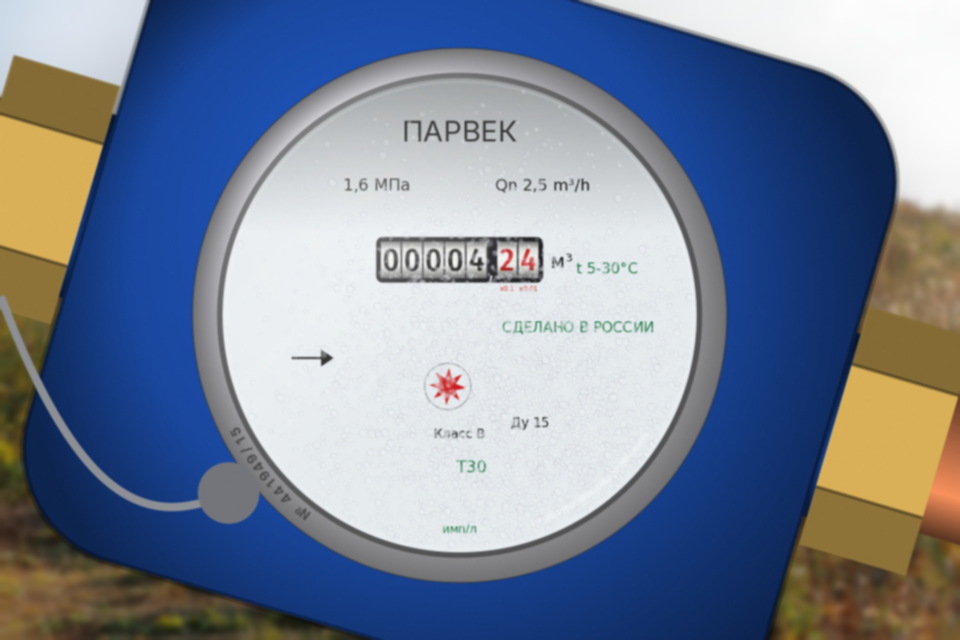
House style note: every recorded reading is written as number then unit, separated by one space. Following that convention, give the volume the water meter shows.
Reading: 4.24 m³
